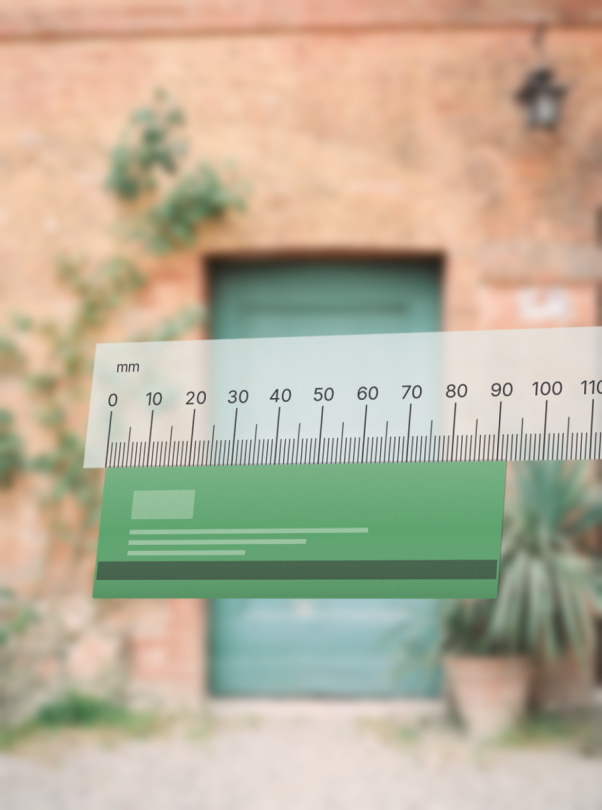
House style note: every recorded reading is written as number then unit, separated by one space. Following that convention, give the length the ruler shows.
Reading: 92 mm
